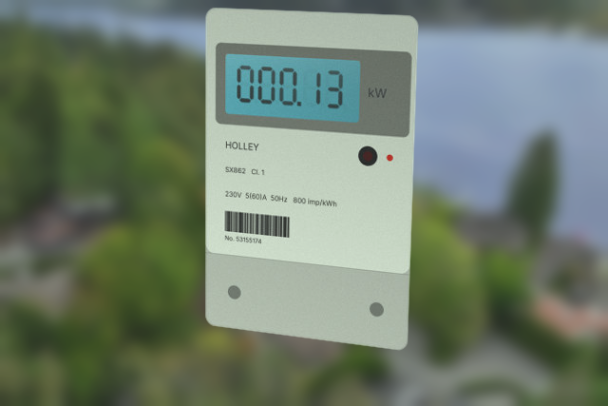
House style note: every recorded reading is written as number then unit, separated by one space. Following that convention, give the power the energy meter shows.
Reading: 0.13 kW
